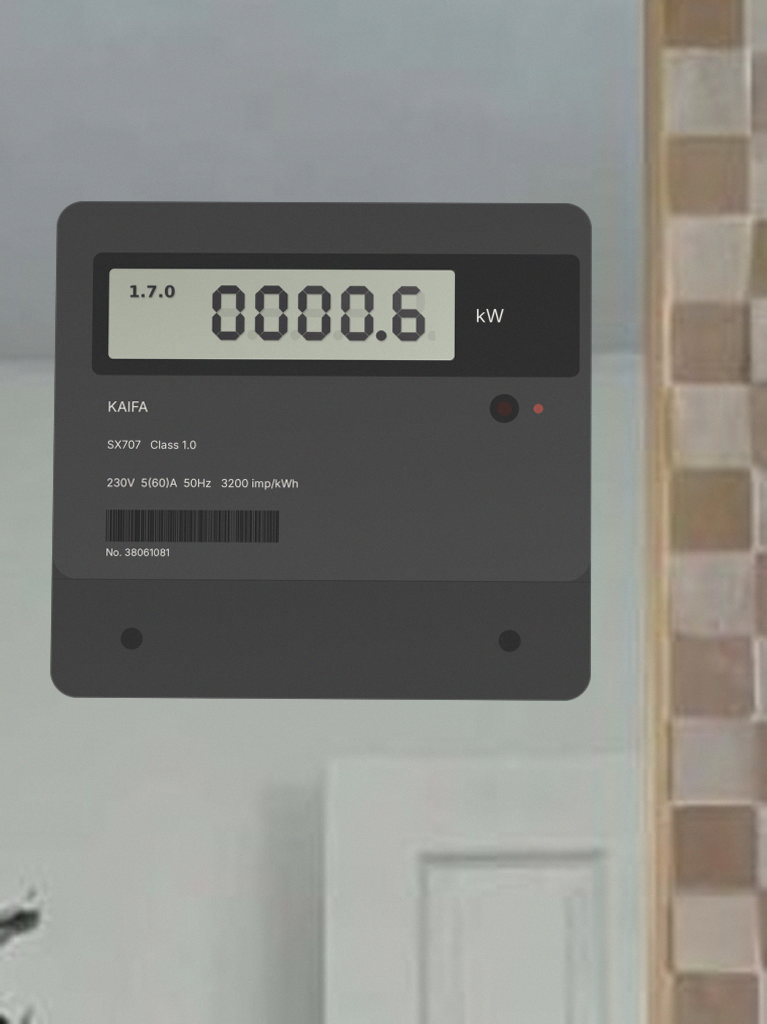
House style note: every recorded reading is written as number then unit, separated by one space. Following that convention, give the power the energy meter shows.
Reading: 0.6 kW
